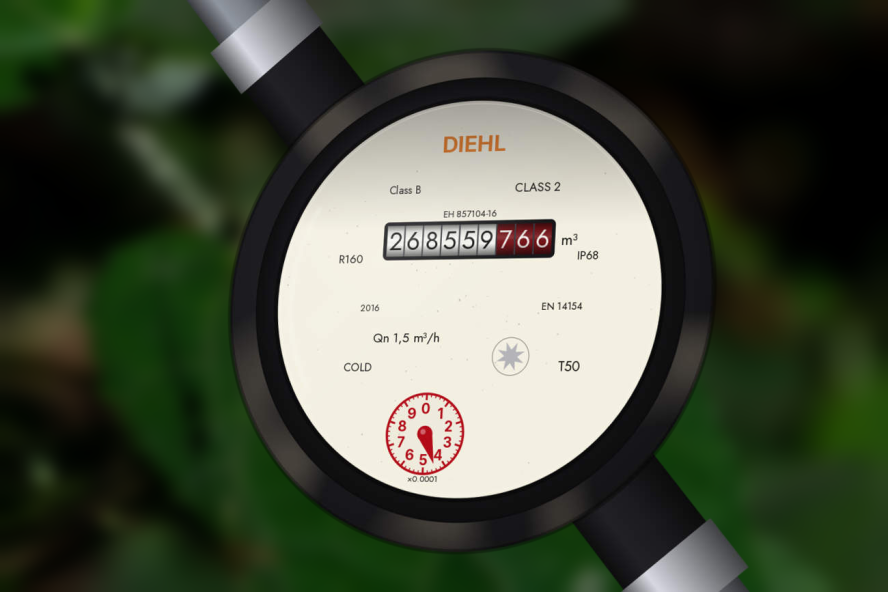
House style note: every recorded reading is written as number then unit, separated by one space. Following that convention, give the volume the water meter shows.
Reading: 268559.7664 m³
